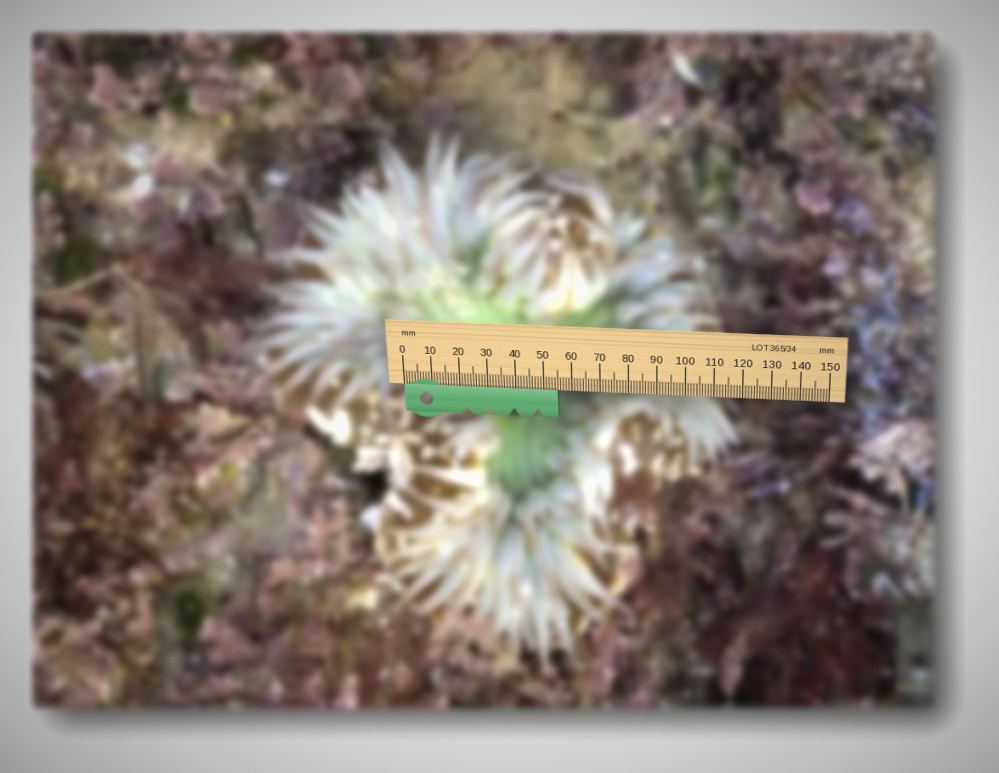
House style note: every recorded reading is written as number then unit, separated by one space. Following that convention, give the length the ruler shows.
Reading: 55 mm
